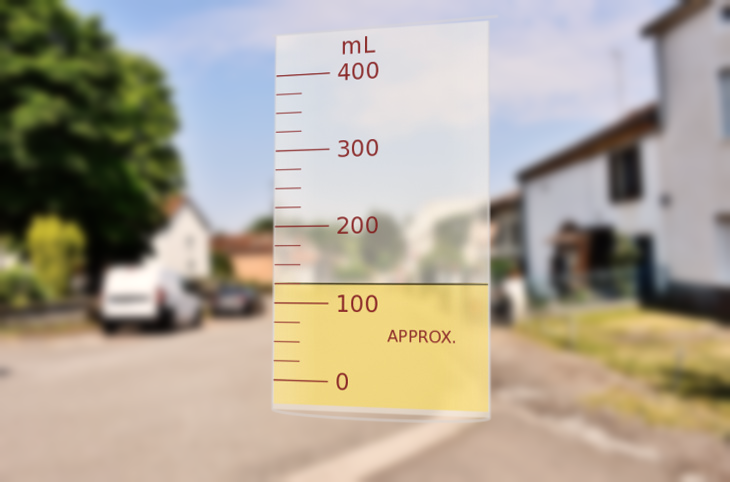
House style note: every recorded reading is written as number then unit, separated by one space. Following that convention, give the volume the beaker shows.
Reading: 125 mL
